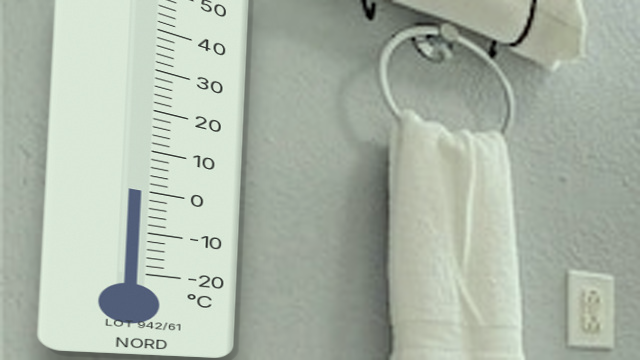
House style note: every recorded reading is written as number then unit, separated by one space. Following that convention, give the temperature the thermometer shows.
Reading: 0 °C
